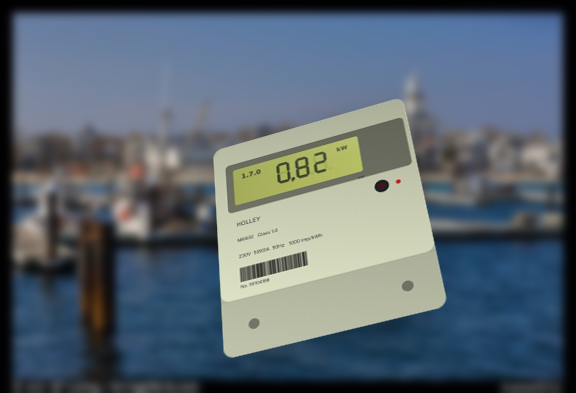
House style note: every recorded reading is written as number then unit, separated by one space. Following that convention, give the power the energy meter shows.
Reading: 0.82 kW
